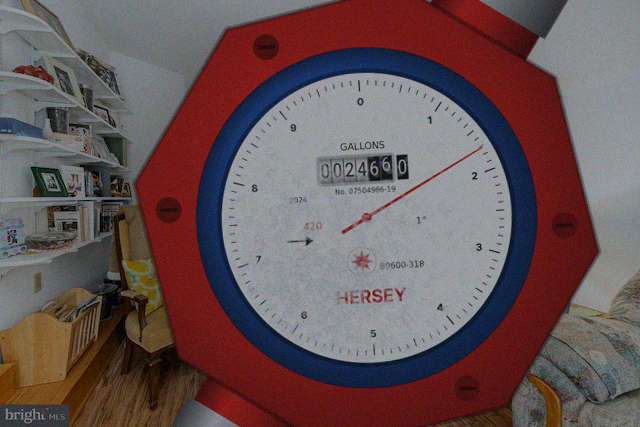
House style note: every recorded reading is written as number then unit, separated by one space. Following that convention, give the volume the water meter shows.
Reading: 24661.7 gal
